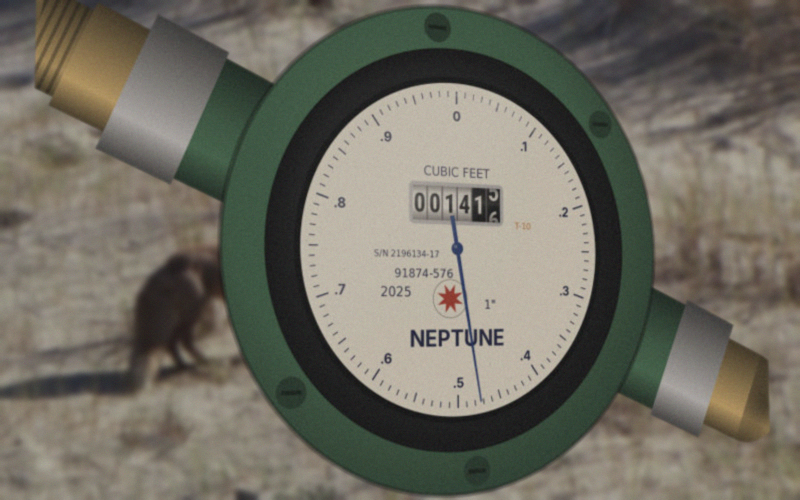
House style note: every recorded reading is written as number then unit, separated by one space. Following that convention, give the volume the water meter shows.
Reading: 1415.47 ft³
